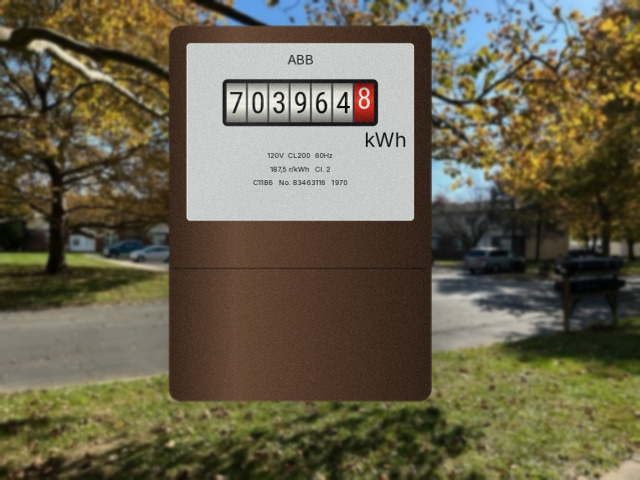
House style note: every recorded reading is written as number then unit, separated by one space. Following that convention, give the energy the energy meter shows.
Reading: 703964.8 kWh
